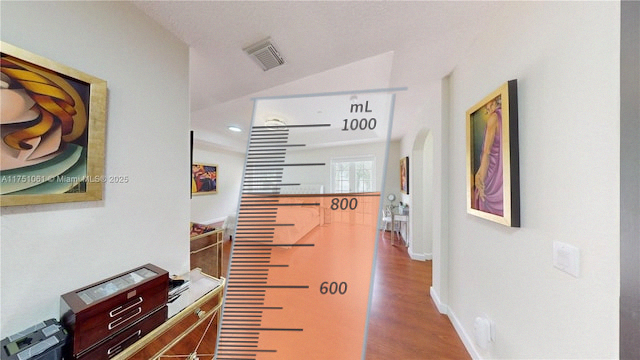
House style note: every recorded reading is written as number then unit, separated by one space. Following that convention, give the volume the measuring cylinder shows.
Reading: 820 mL
